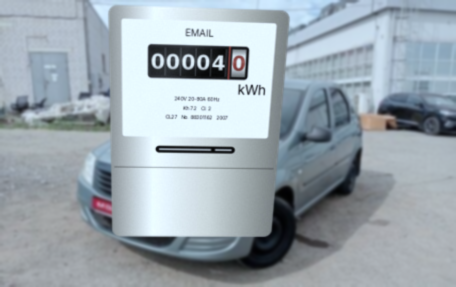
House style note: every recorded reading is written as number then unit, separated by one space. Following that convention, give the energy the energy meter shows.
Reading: 4.0 kWh
